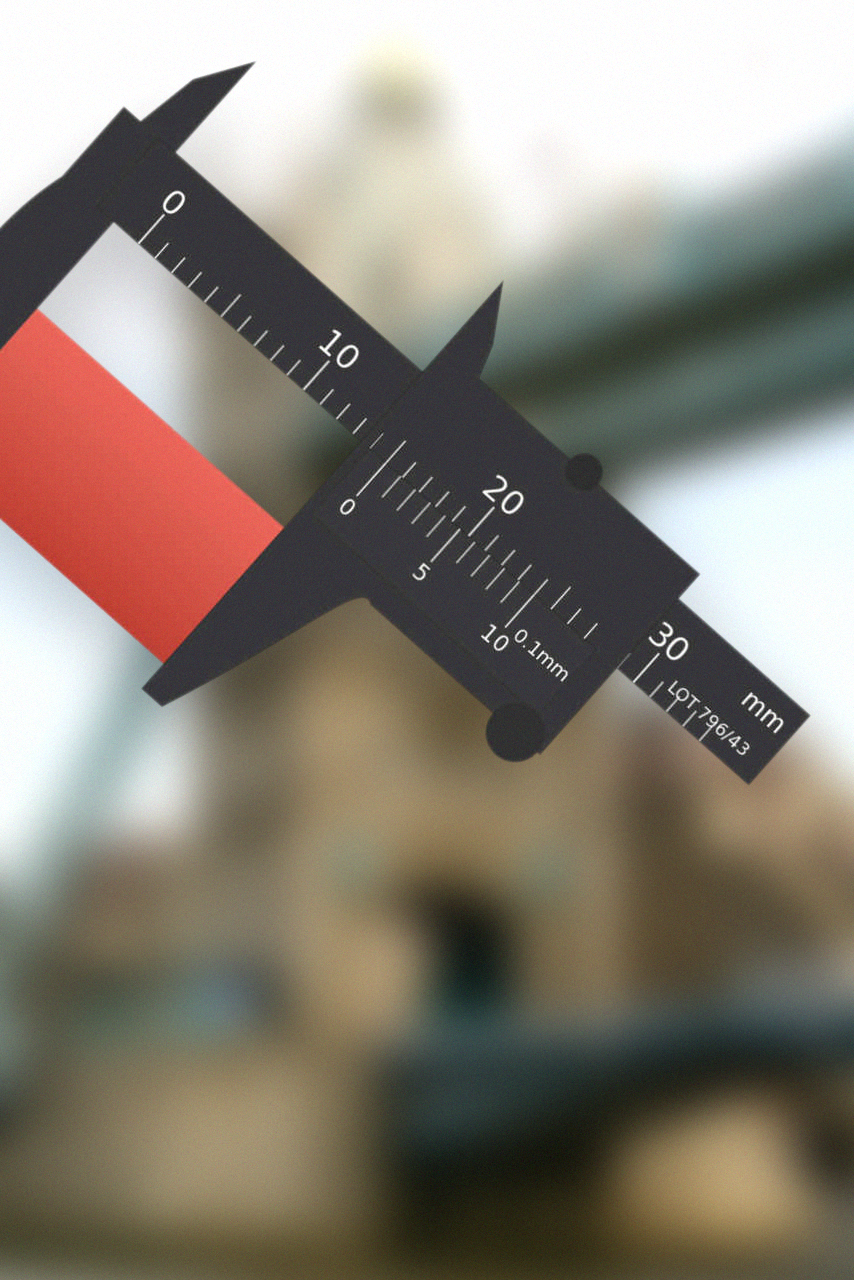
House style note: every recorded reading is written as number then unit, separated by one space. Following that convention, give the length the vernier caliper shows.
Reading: 15.0 mm
